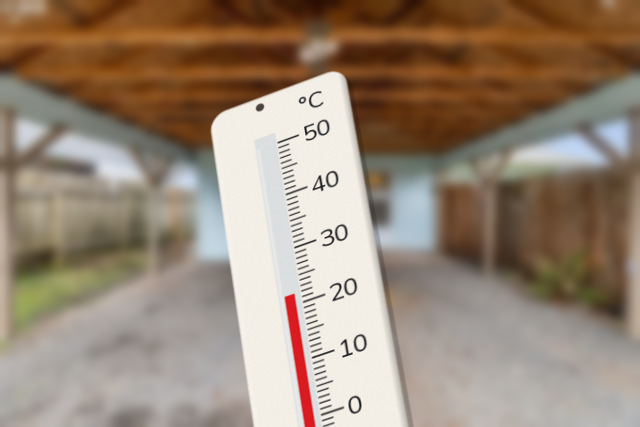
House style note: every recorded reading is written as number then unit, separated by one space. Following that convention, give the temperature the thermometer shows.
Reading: 22 °C
